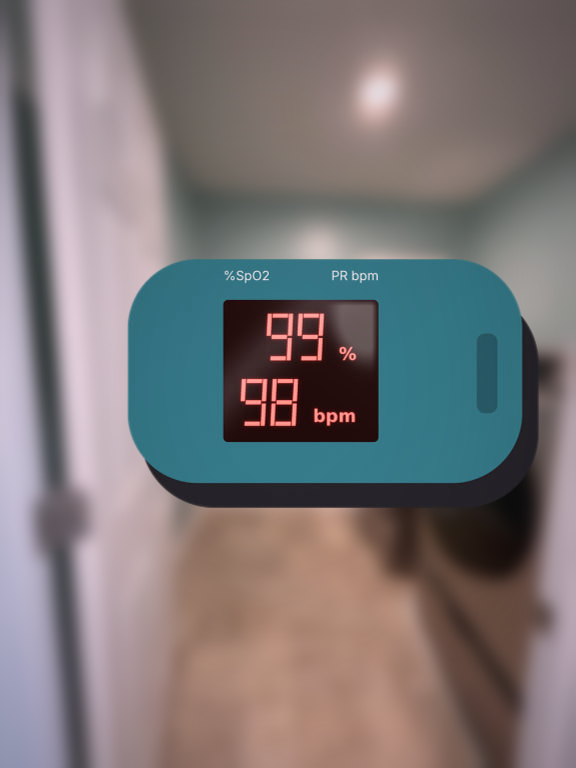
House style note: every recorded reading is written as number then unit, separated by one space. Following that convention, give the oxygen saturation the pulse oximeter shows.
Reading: 99 %
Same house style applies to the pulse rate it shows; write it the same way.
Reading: 98 bpm
